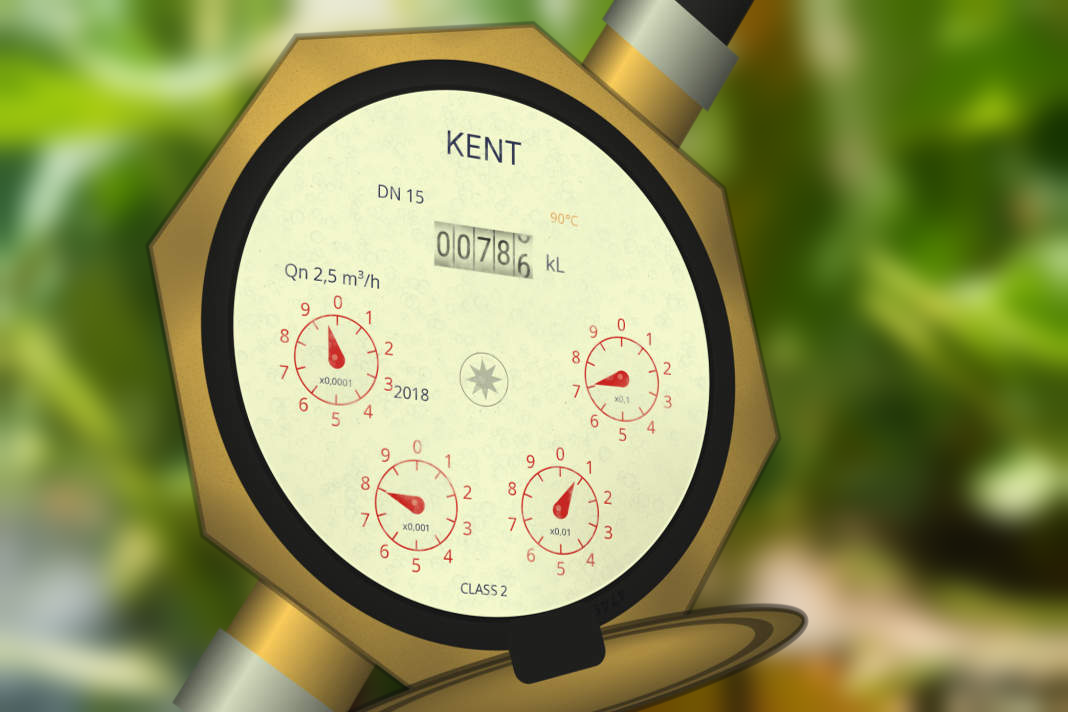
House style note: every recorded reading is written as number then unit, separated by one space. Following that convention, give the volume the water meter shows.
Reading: 785.7079 kL
